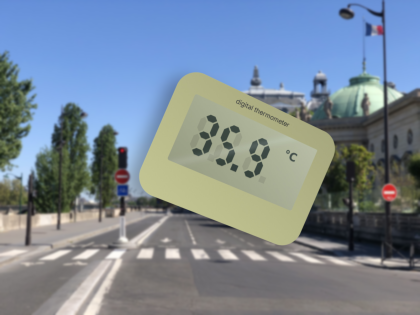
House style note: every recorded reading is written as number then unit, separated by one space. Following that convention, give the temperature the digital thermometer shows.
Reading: 35.9 °C
